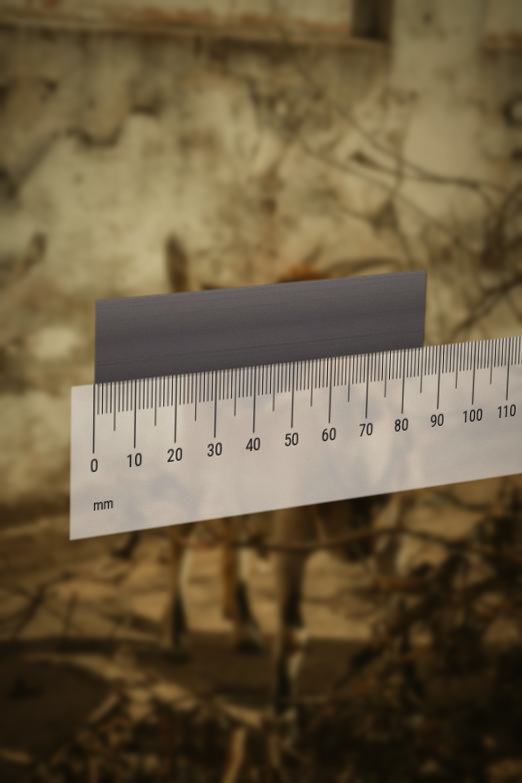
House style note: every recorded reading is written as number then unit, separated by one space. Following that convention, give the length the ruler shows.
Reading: 85 mm
